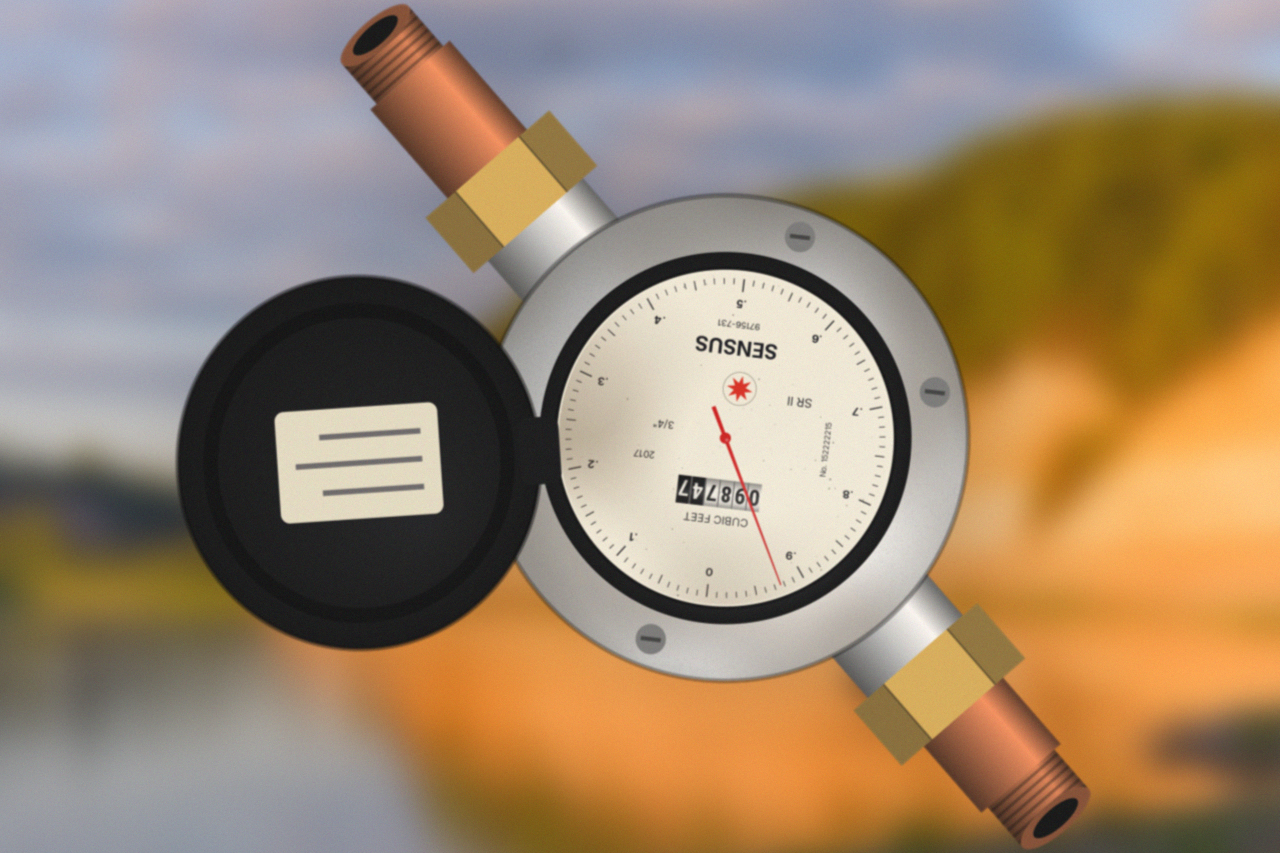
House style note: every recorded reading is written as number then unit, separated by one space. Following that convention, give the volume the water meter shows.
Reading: 98746.92 ft³
